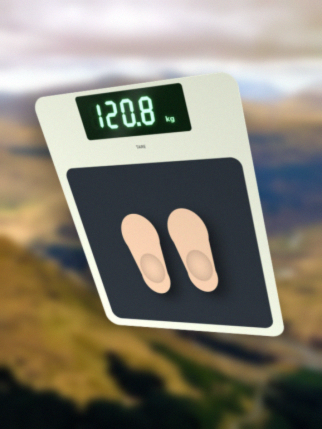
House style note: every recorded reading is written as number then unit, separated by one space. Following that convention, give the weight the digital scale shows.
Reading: 120.8 kg
